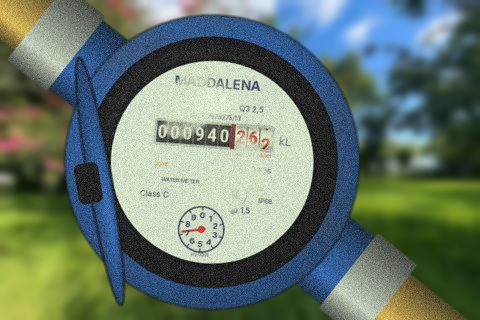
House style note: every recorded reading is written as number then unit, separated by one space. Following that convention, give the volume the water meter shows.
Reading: 940.2617 kL
